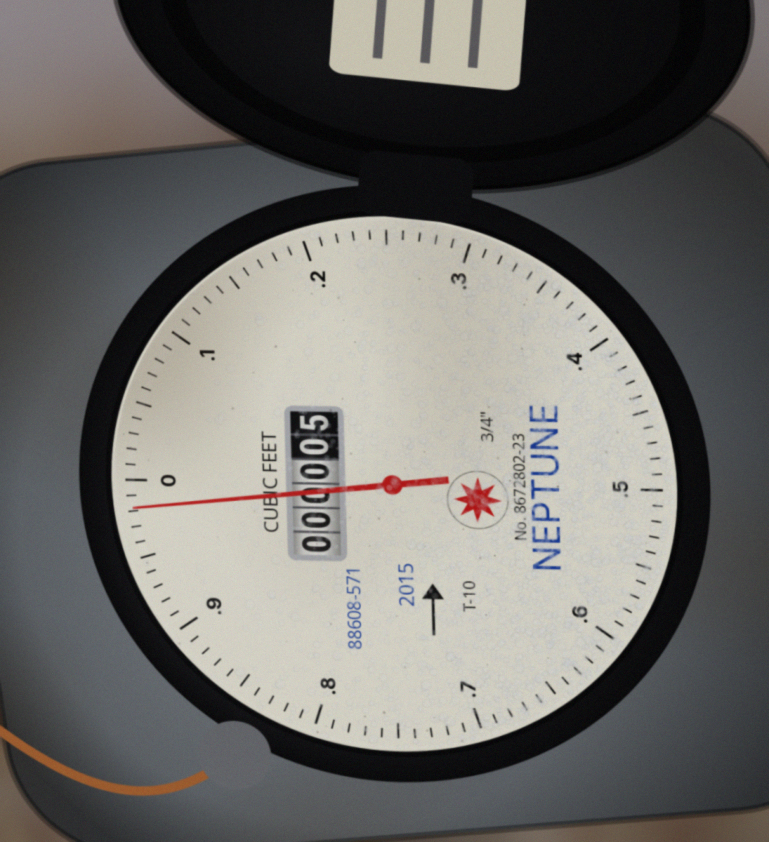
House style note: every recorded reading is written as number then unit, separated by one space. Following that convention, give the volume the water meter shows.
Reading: 4.98 ft³
